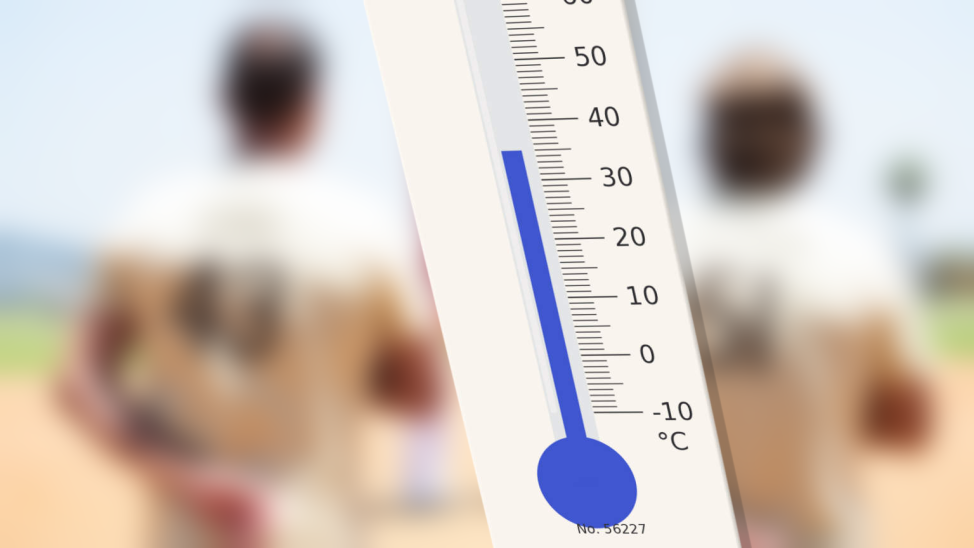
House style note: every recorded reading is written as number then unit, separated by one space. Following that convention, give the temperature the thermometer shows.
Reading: 35 °C
